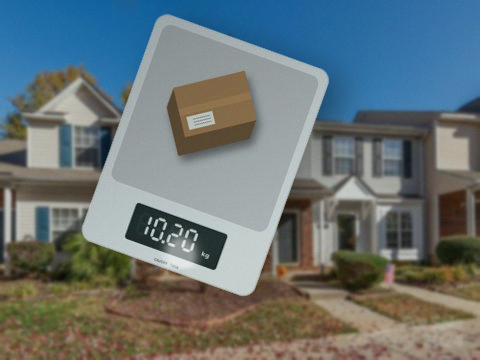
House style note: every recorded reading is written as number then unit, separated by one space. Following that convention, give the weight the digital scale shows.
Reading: 10.20 kg
